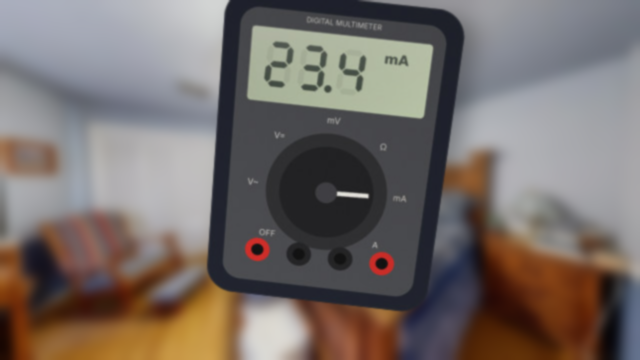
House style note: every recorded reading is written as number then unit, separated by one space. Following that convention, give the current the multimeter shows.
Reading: 23.4 mA
